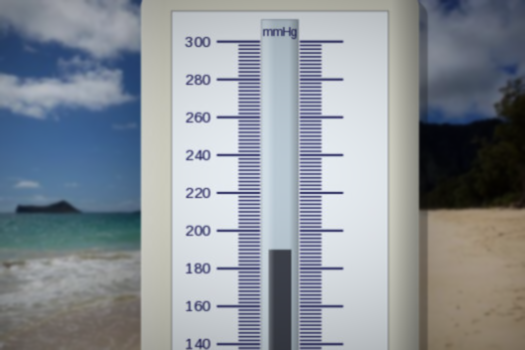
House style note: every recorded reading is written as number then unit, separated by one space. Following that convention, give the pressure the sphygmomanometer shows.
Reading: 190 mmHg
